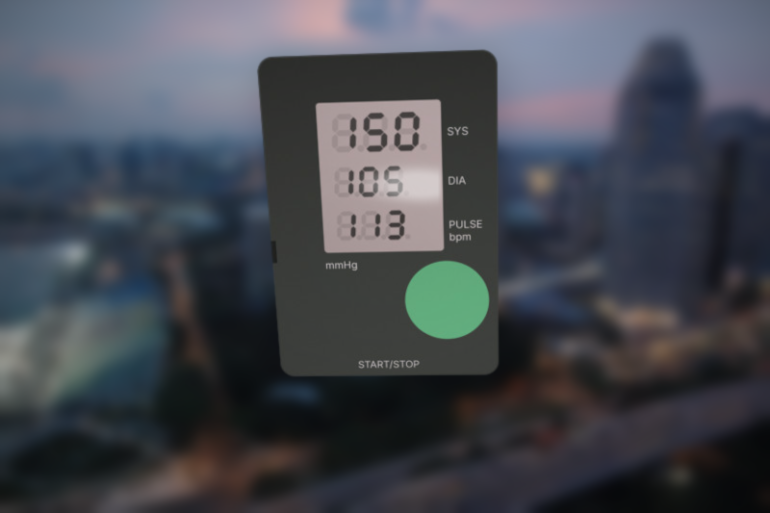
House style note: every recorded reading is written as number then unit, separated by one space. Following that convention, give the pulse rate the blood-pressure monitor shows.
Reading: 113 bpm
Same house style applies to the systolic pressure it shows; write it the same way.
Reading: 150 mmHg
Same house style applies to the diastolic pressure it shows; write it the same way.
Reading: 105 mmHg
